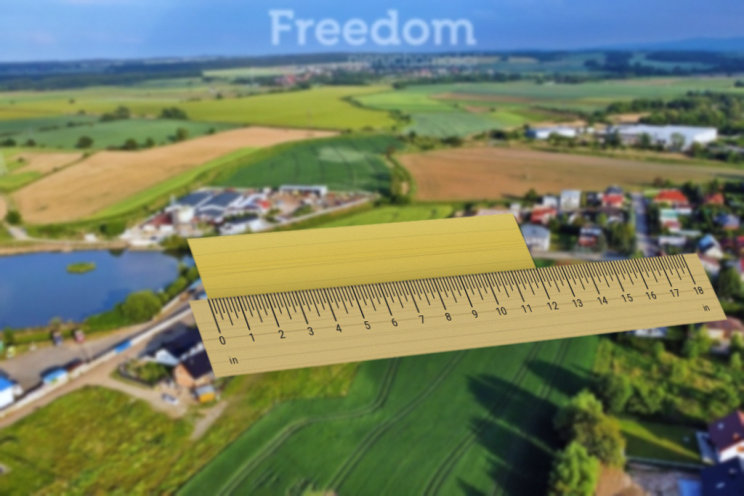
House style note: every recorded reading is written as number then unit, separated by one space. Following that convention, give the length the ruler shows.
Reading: 12 in
